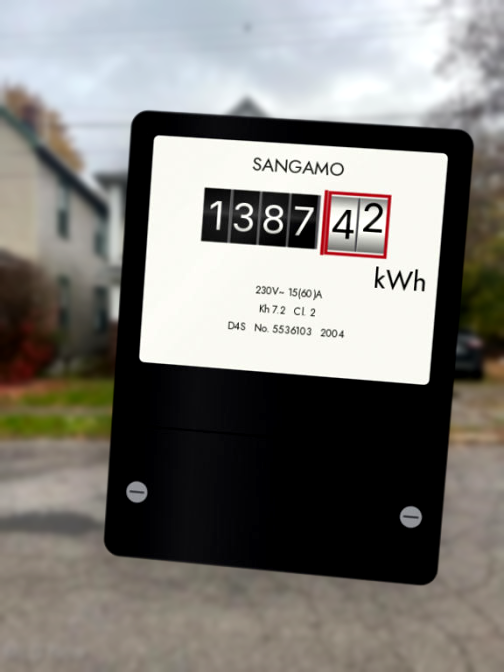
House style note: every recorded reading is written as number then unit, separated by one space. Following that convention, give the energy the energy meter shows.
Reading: 1387.42 kWh
